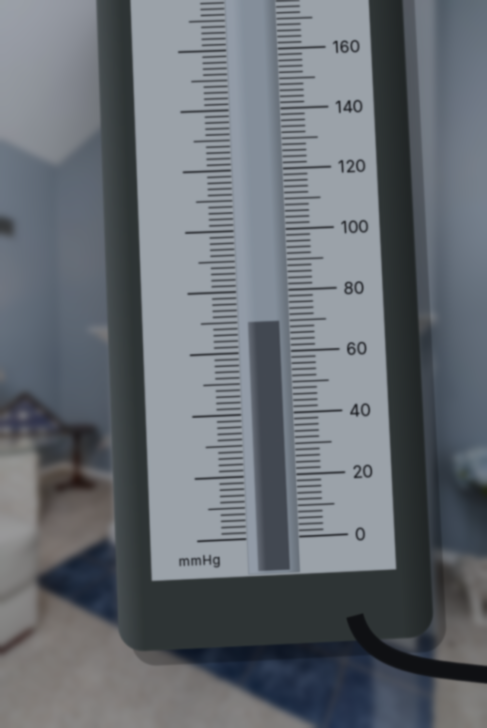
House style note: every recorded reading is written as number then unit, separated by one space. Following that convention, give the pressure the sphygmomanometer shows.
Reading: 70 mmHg
